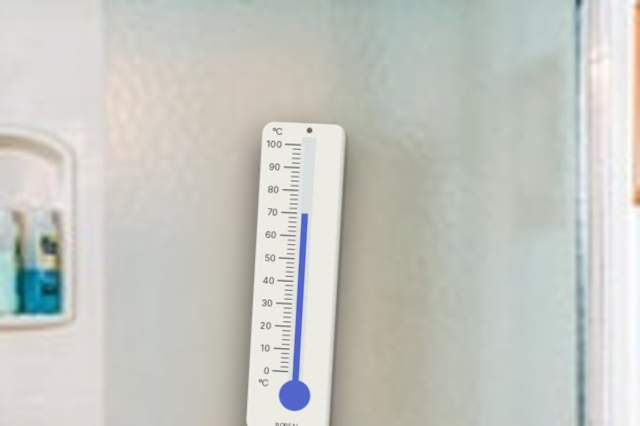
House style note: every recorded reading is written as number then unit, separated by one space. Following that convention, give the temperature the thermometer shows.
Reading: 70 °C
